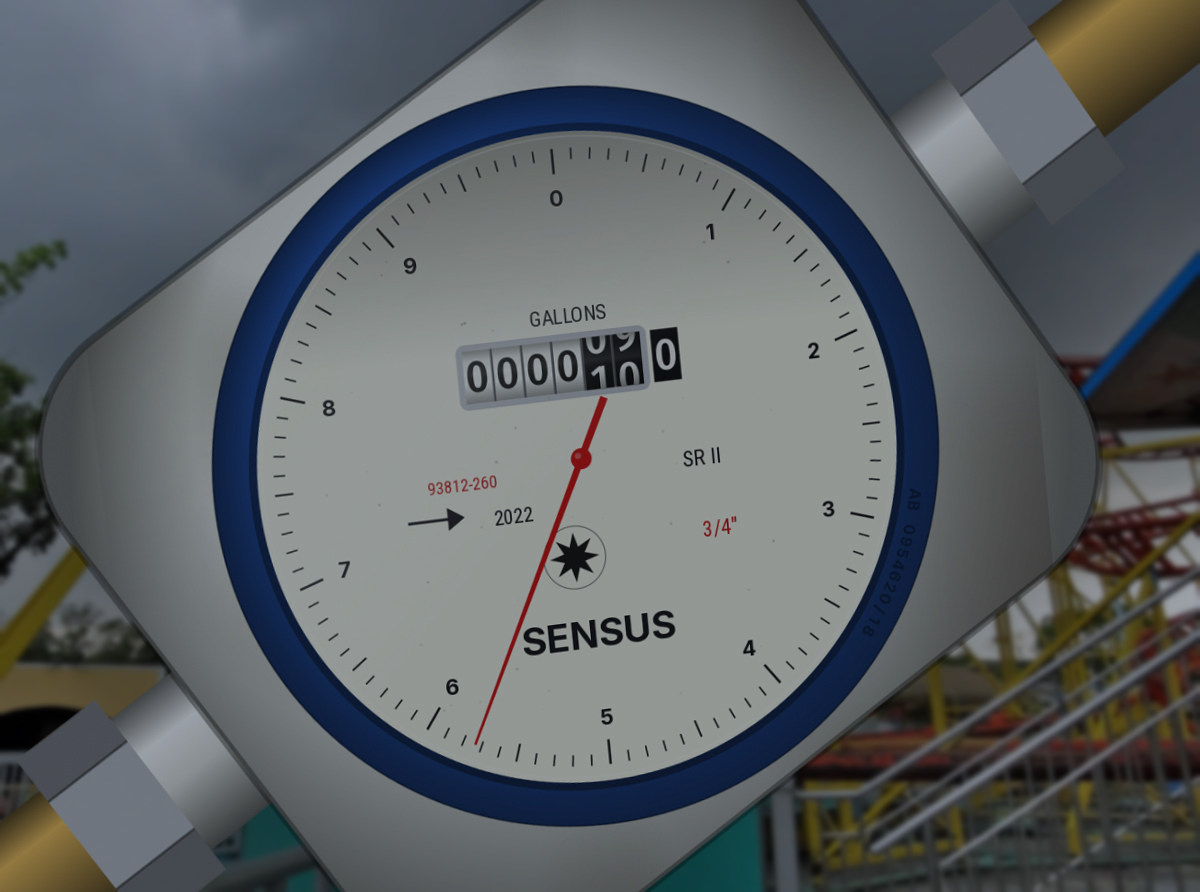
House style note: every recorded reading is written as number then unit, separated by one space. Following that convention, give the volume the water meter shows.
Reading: 95.7 gal
